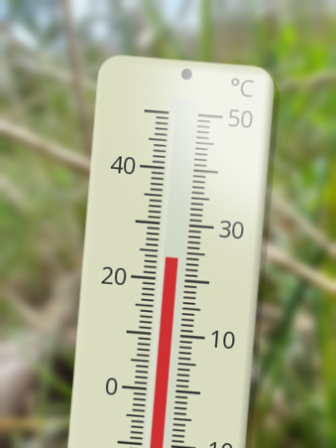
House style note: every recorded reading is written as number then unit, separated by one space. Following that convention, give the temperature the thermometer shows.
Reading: 24 °C
